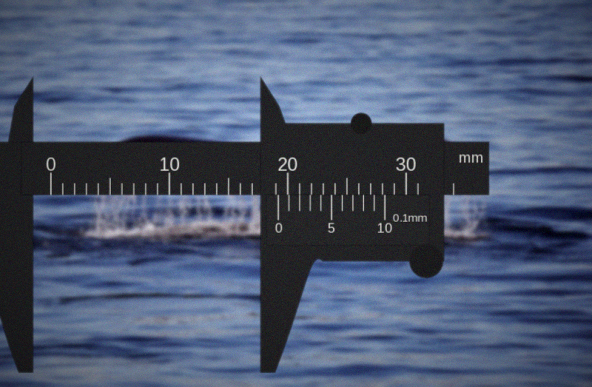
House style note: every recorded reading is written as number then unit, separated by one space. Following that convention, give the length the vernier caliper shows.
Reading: 19.2 mm
